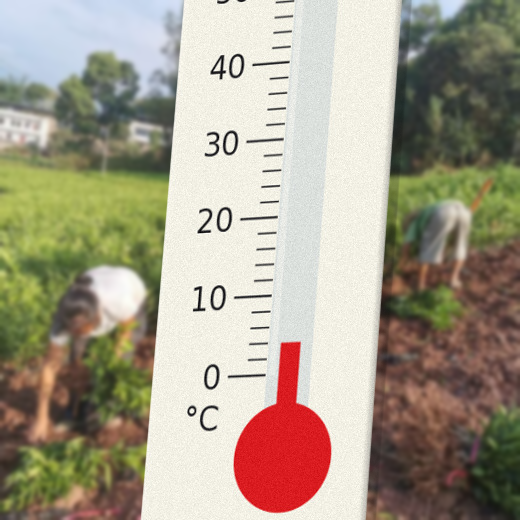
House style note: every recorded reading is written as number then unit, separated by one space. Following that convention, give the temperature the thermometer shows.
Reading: 4 °C
